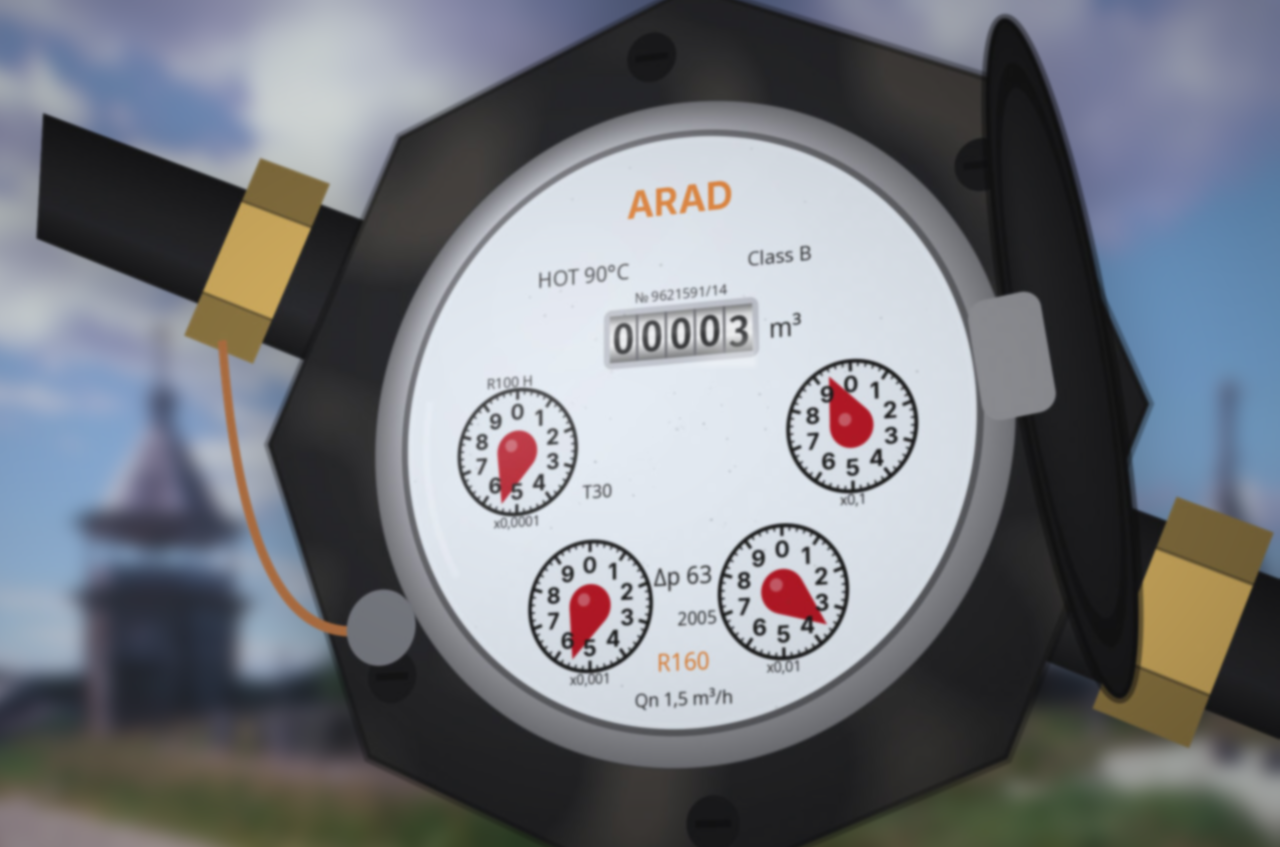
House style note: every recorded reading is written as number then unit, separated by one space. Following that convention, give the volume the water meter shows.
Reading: 2.9355 m³
